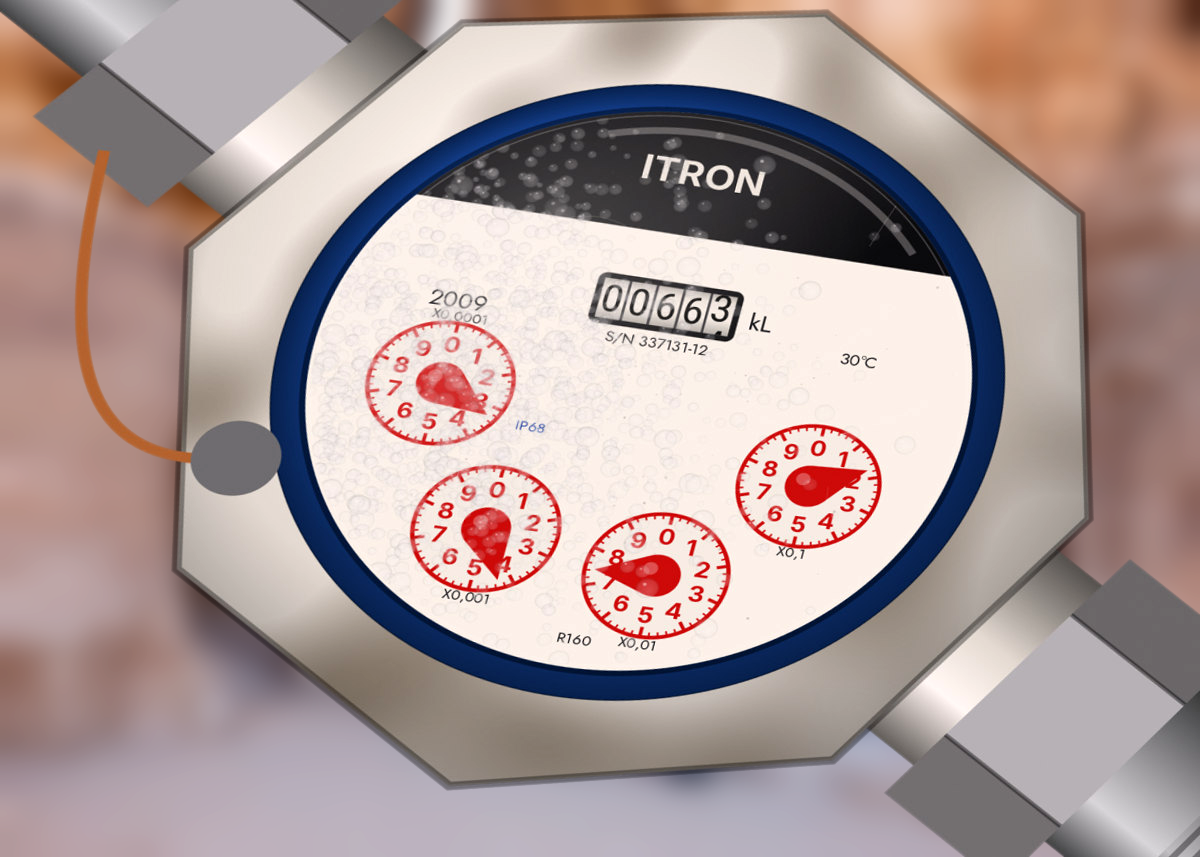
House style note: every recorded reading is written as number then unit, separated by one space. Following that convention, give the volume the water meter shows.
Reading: 663.1743 kL
